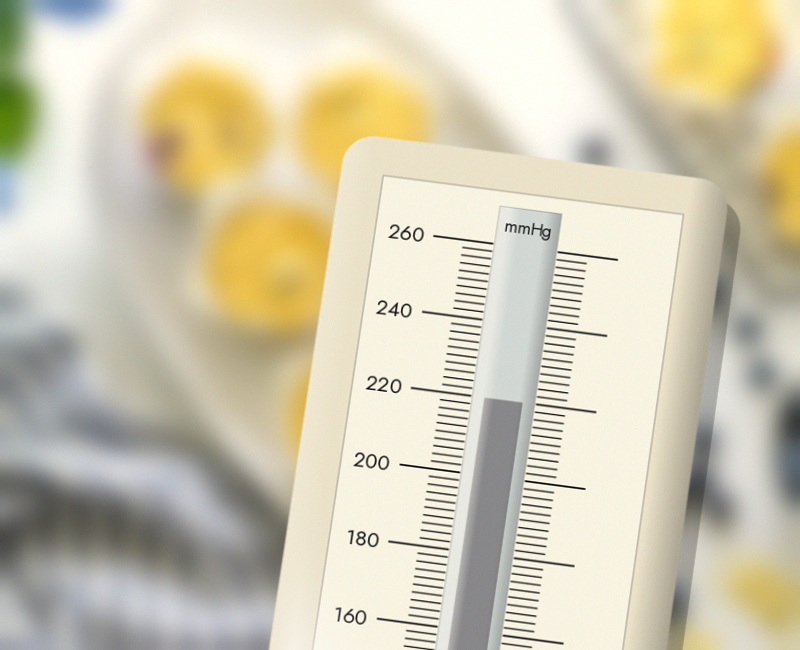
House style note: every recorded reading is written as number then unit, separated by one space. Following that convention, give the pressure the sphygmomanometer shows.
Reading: 220 mmHg
